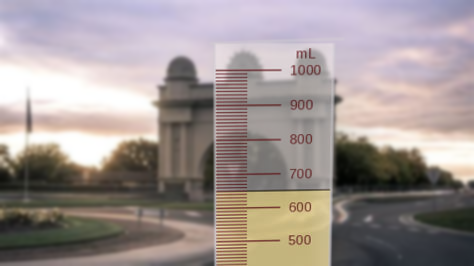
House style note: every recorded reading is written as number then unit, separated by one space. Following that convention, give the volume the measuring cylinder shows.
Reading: 650 mL
